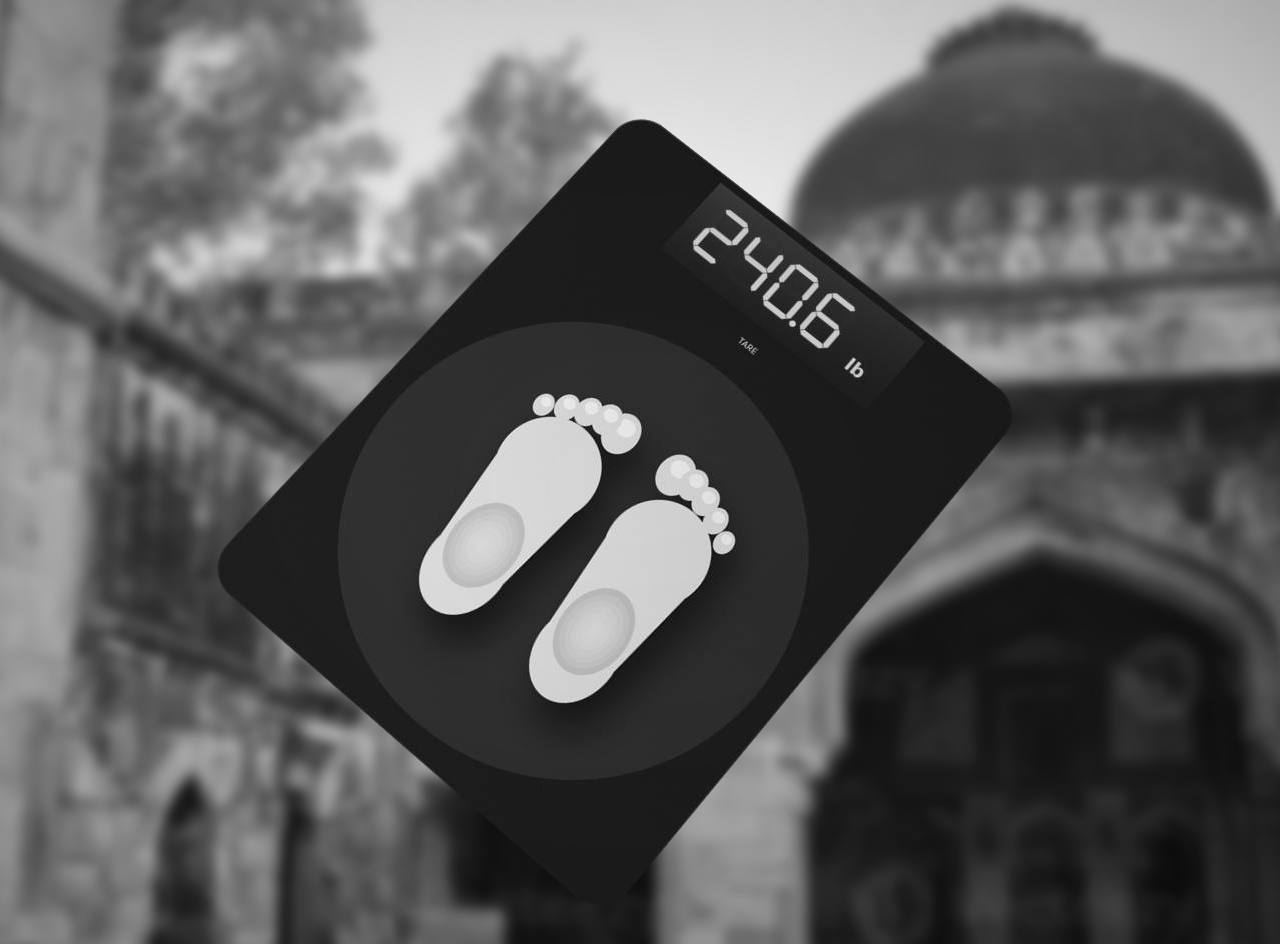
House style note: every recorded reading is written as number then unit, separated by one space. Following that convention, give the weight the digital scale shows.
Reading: 240.6 lb
